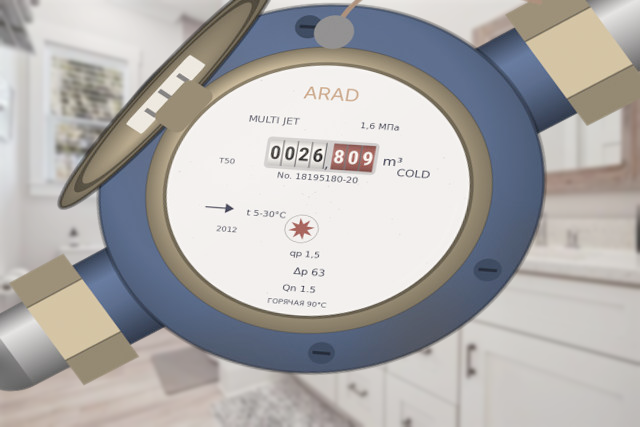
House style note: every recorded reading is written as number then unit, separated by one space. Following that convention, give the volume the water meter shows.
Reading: 26.809 m³
